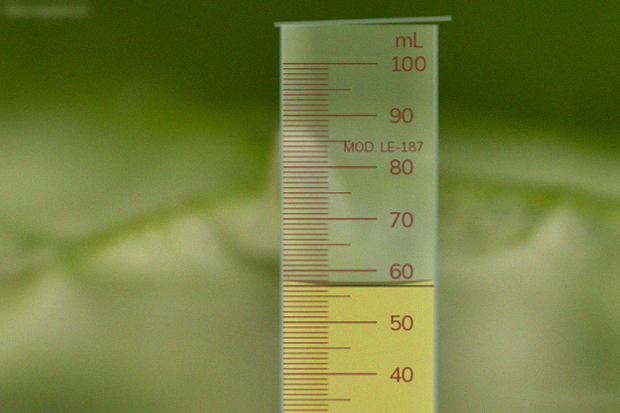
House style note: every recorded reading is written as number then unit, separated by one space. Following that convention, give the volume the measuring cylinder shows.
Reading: 57 mL
